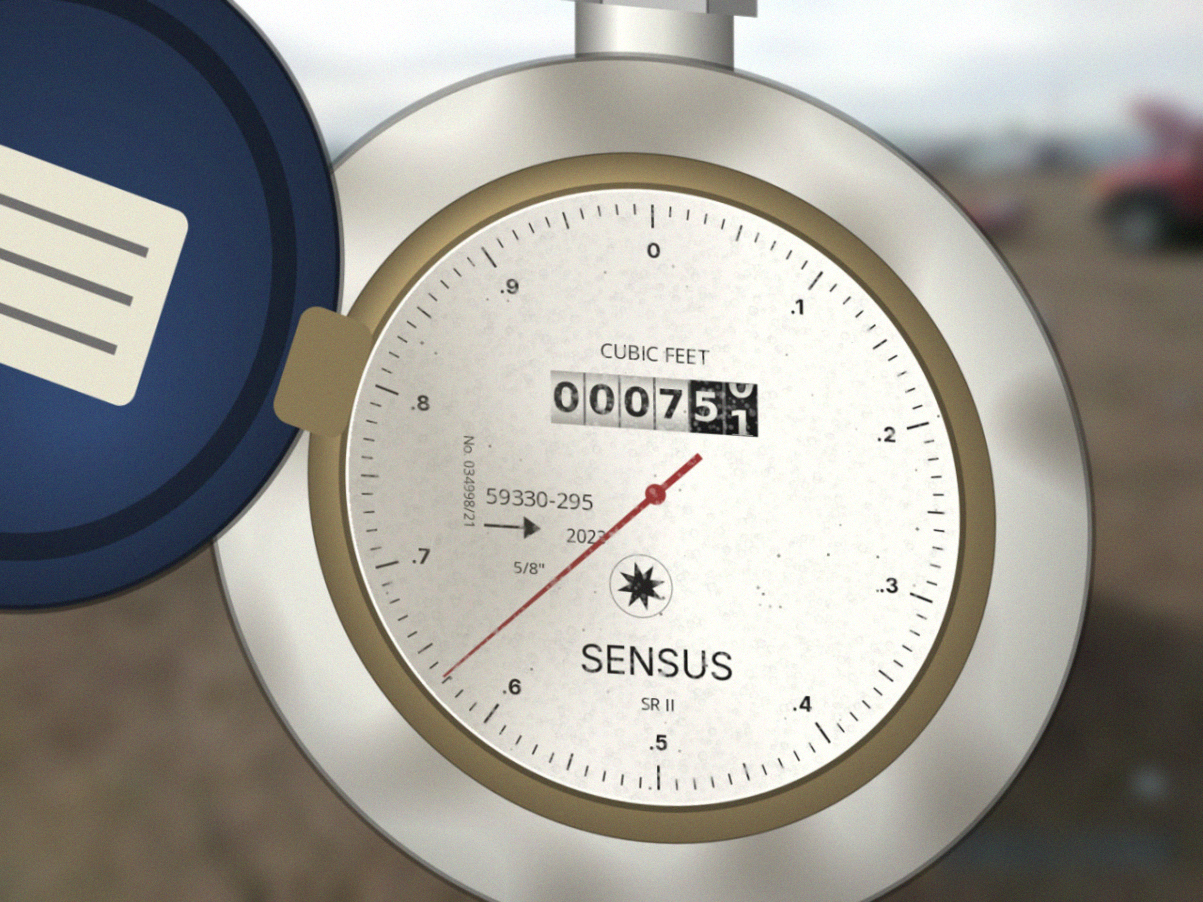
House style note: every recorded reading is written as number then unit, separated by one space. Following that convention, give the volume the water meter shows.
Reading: 750.63 ft³
